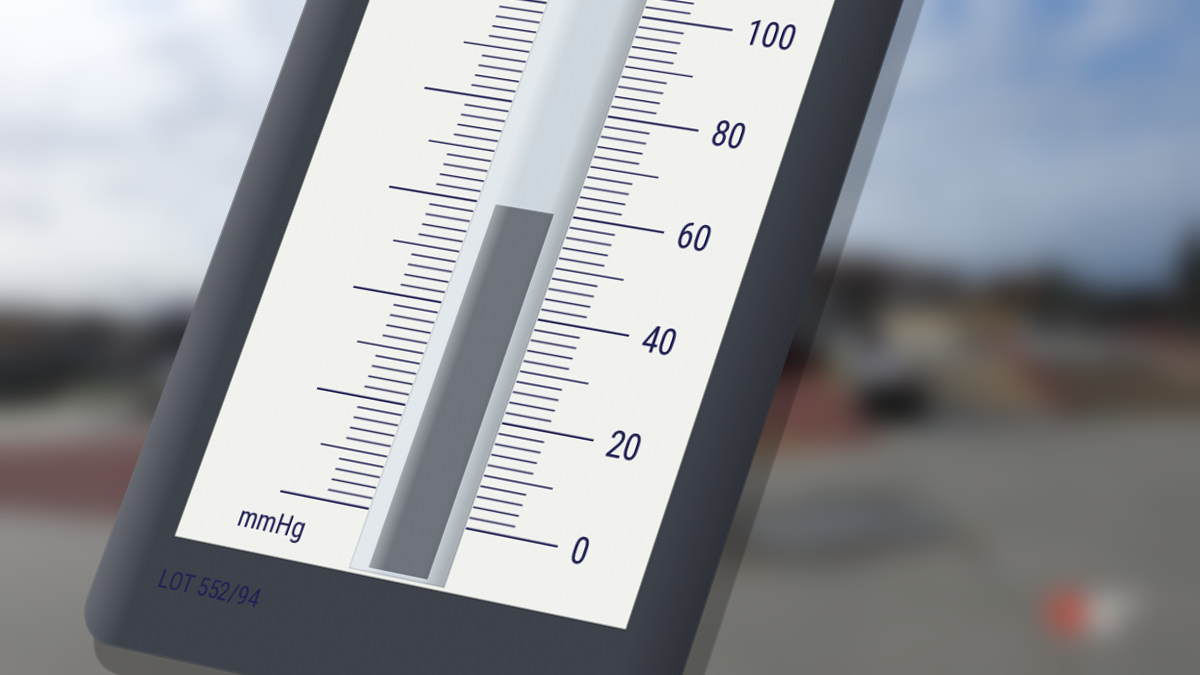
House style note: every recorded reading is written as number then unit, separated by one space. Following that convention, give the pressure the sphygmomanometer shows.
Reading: 60 mmHg
